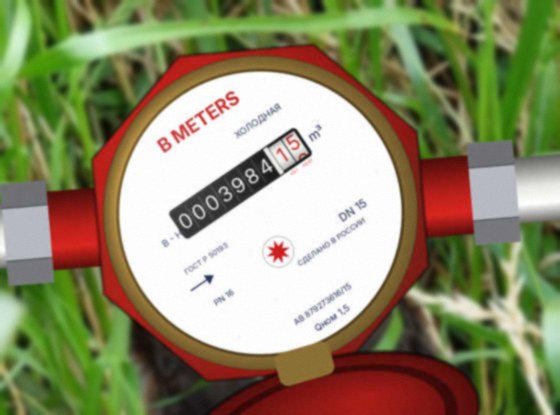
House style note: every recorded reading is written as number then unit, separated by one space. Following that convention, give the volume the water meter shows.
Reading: 3984.15 m³
